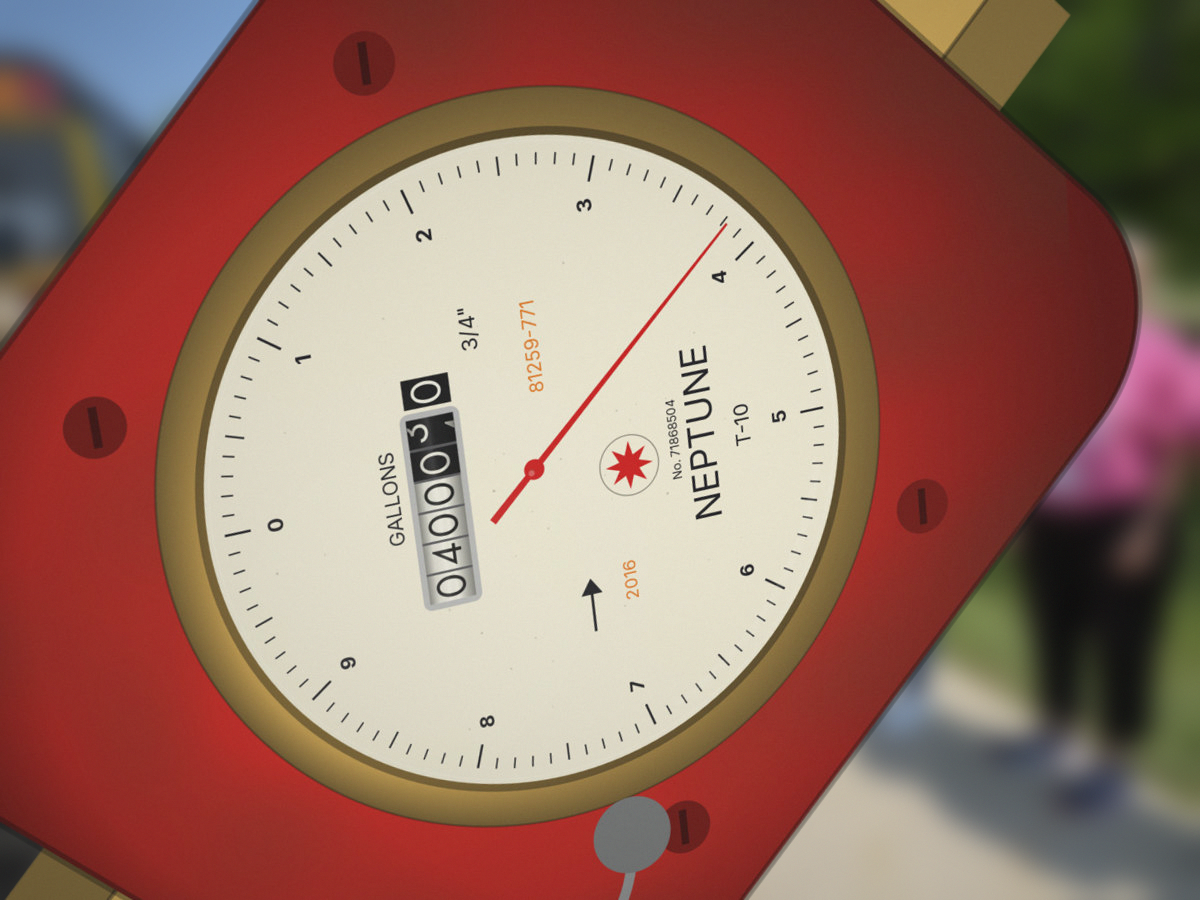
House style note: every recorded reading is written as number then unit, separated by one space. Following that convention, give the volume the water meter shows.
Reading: 400033.8 gal
